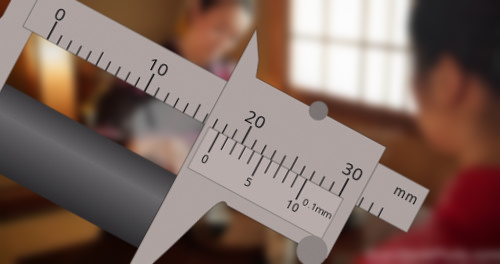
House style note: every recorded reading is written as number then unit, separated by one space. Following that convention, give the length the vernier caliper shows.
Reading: 17.7 mm
